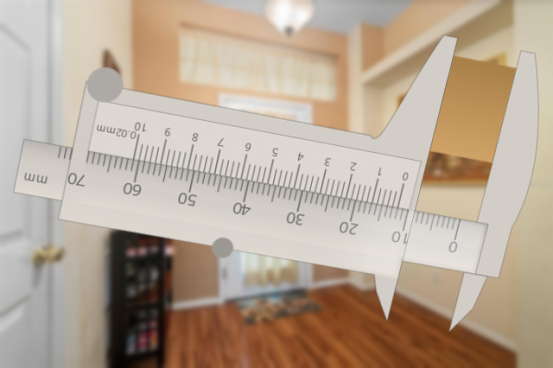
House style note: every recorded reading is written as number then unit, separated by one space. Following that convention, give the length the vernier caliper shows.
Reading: 12.0 mm
